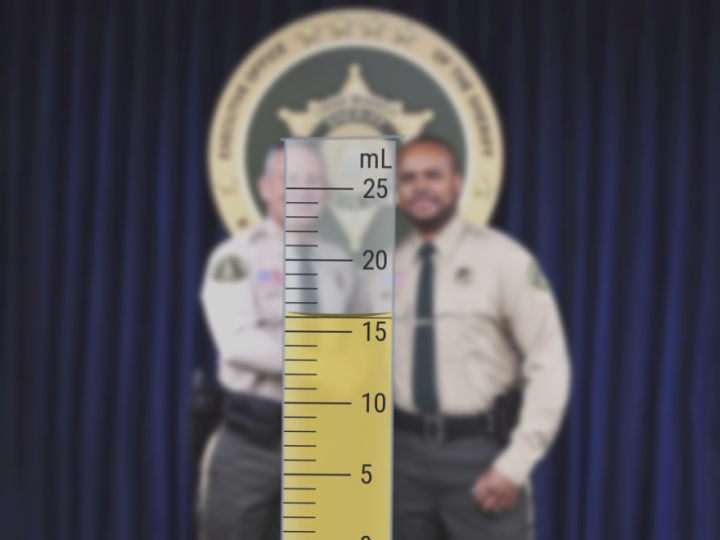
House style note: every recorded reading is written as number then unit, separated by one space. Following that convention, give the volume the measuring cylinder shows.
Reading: 16 mL
